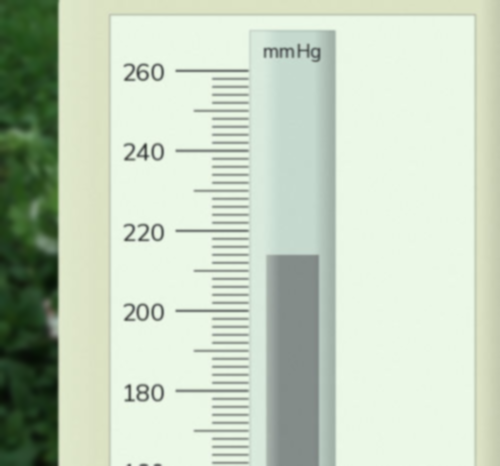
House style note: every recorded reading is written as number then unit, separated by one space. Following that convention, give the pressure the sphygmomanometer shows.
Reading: 214 mmHg
